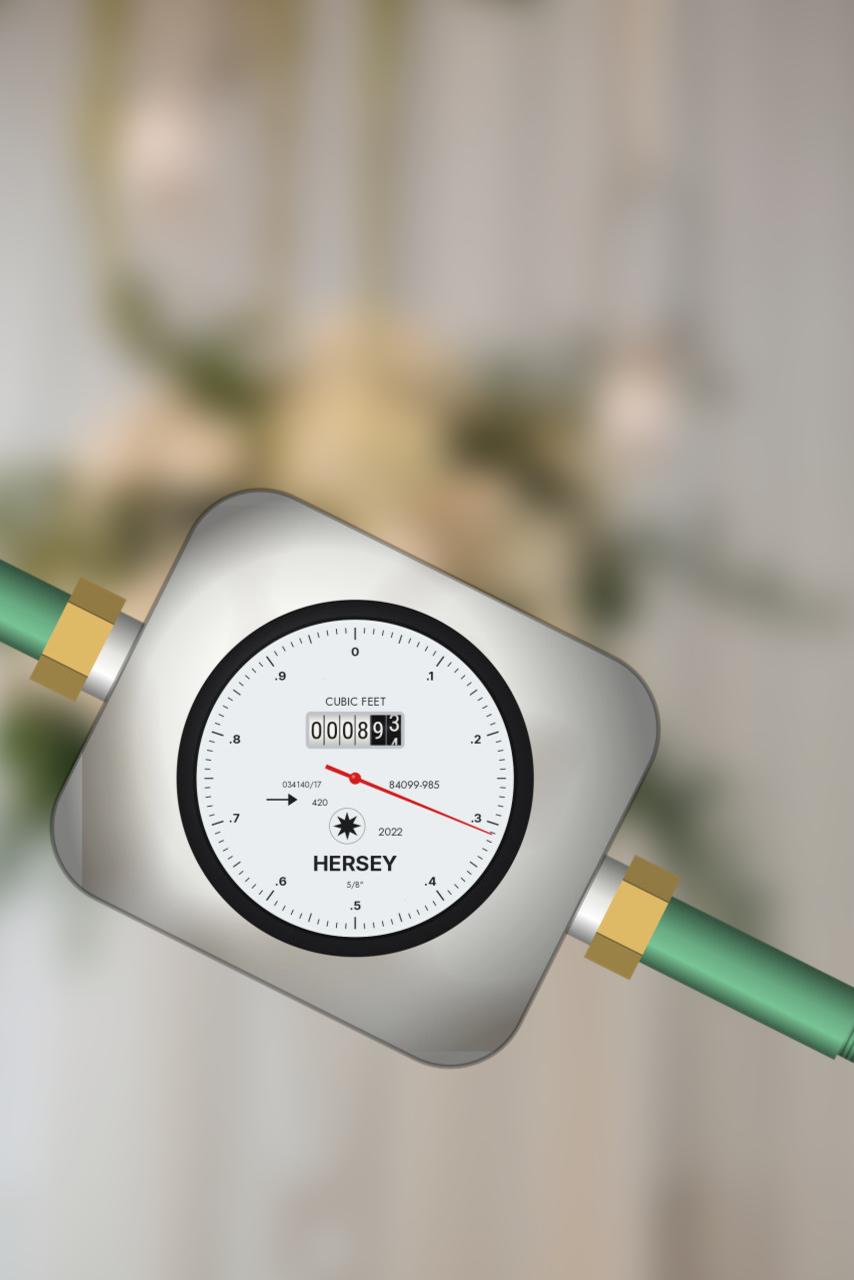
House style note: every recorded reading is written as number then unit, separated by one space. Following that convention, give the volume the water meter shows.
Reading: 893.31 ft³
